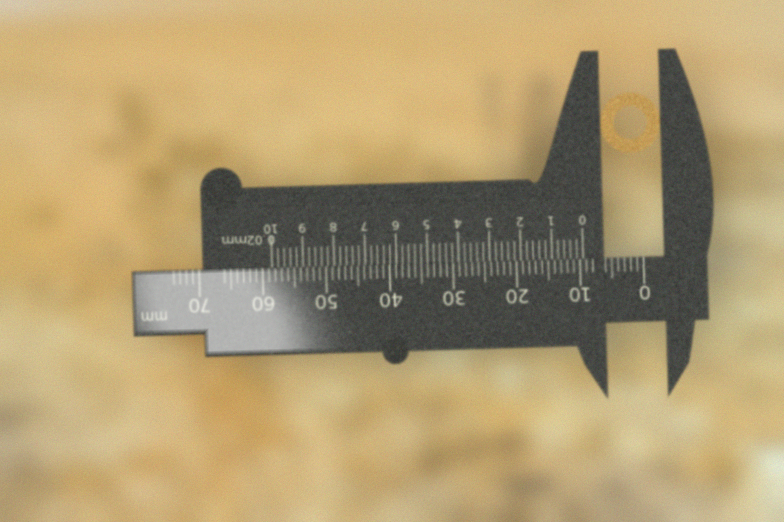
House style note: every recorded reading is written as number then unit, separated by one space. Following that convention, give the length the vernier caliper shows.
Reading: 9.5 mm
